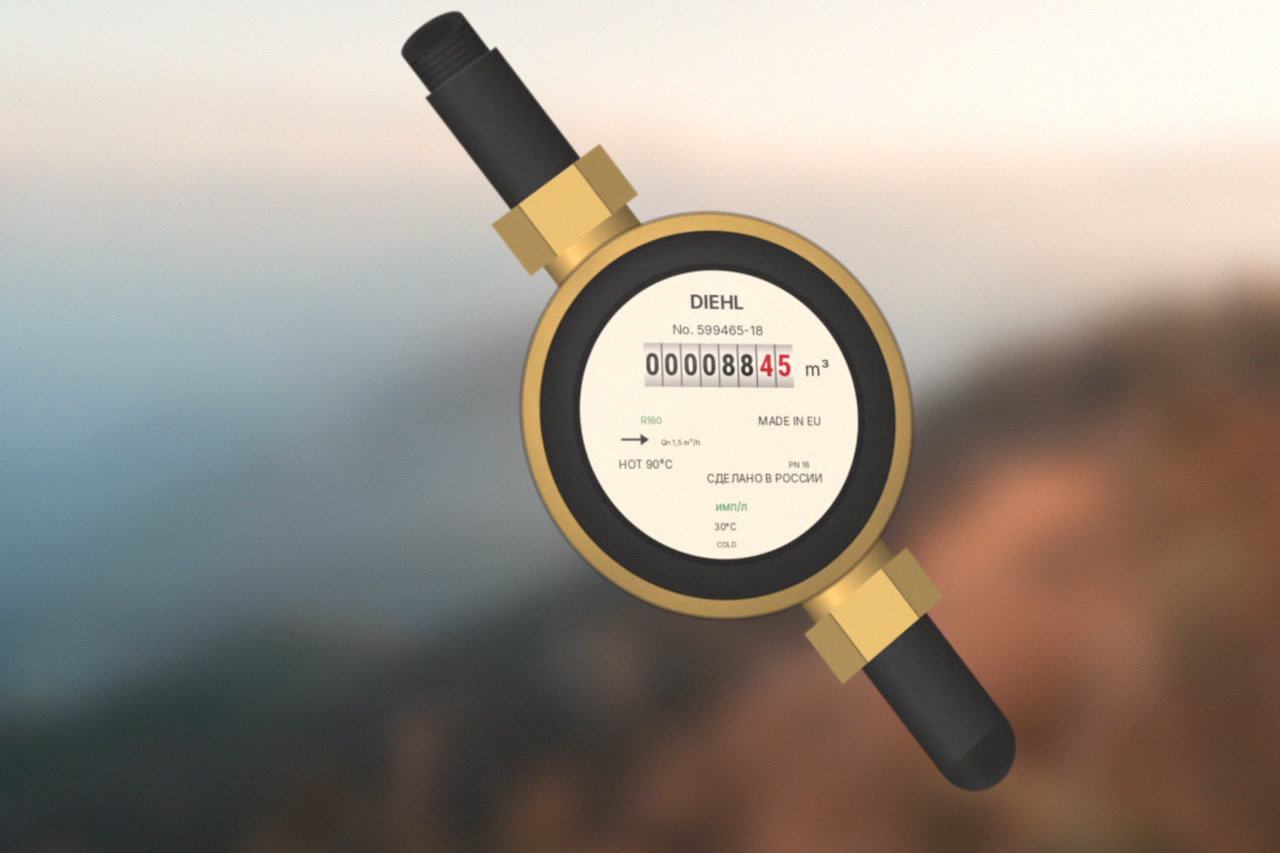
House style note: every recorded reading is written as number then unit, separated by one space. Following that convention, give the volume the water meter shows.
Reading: 88.45 m³
